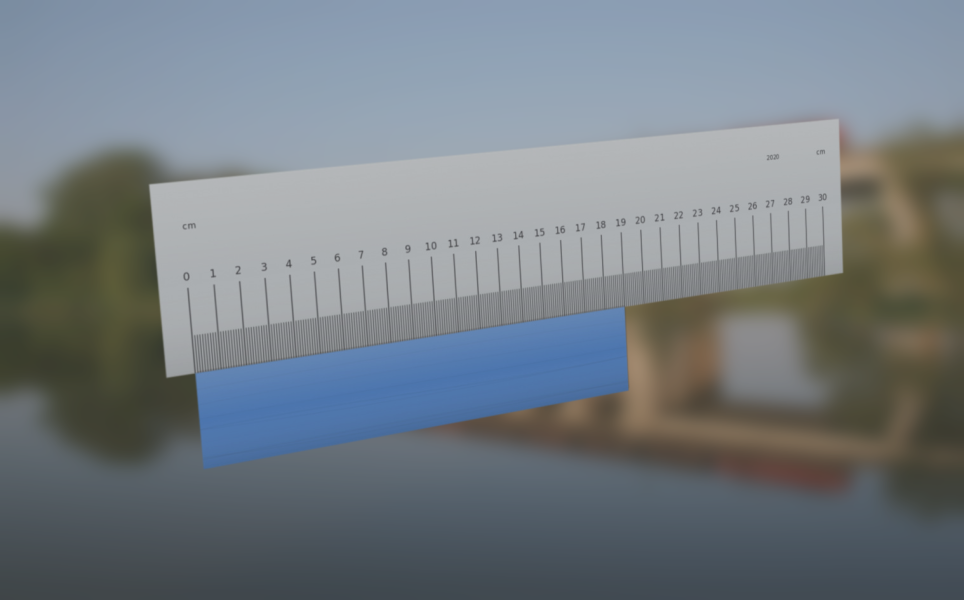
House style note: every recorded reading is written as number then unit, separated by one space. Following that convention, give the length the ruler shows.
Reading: 19 cm
